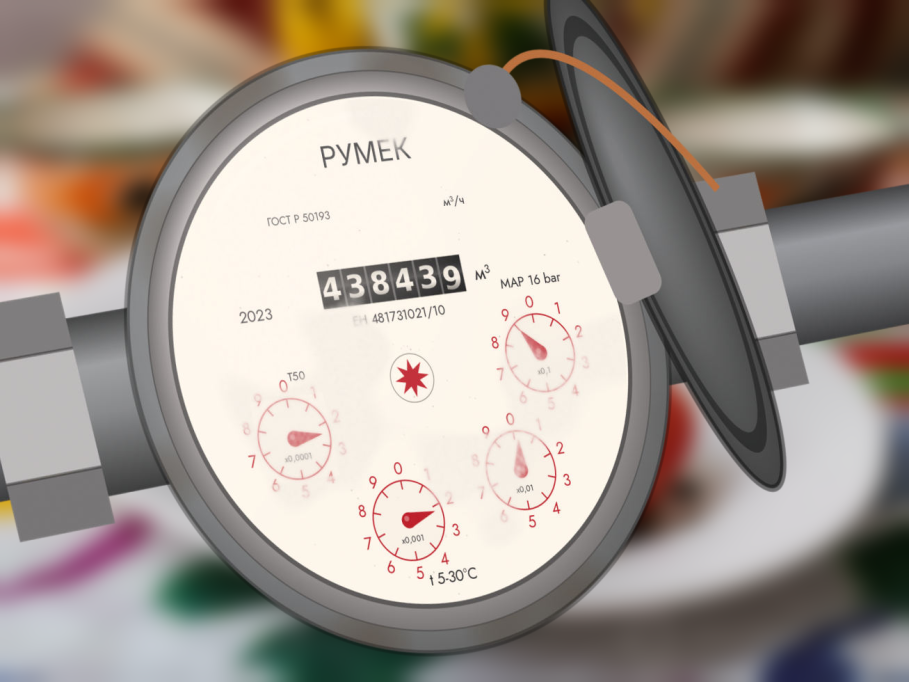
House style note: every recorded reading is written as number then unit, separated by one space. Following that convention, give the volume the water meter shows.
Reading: 438438.9022 m³
